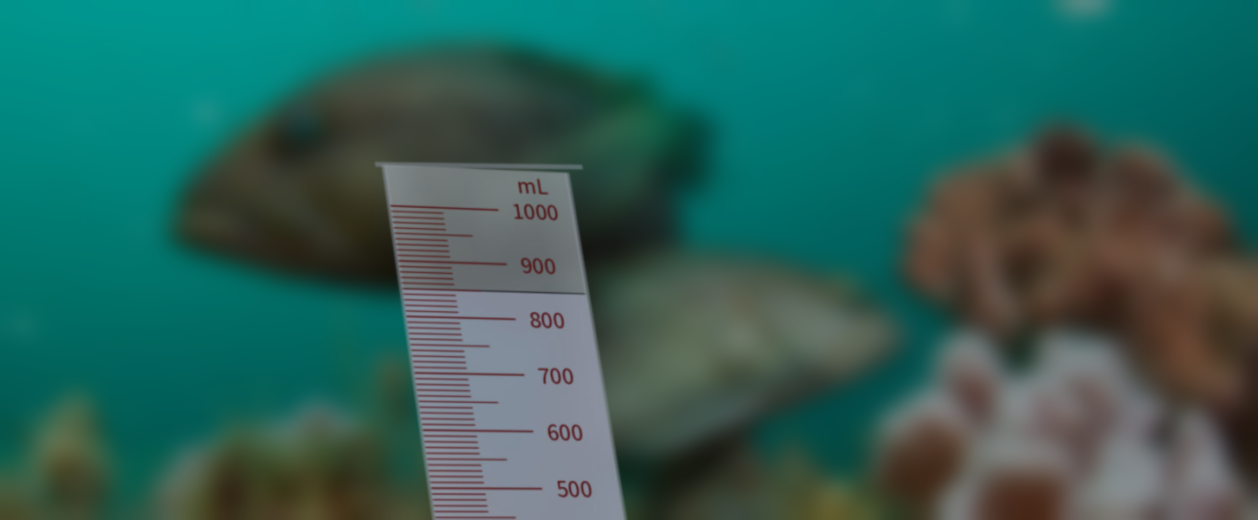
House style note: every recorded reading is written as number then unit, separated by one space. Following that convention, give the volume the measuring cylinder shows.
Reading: 850 mL
